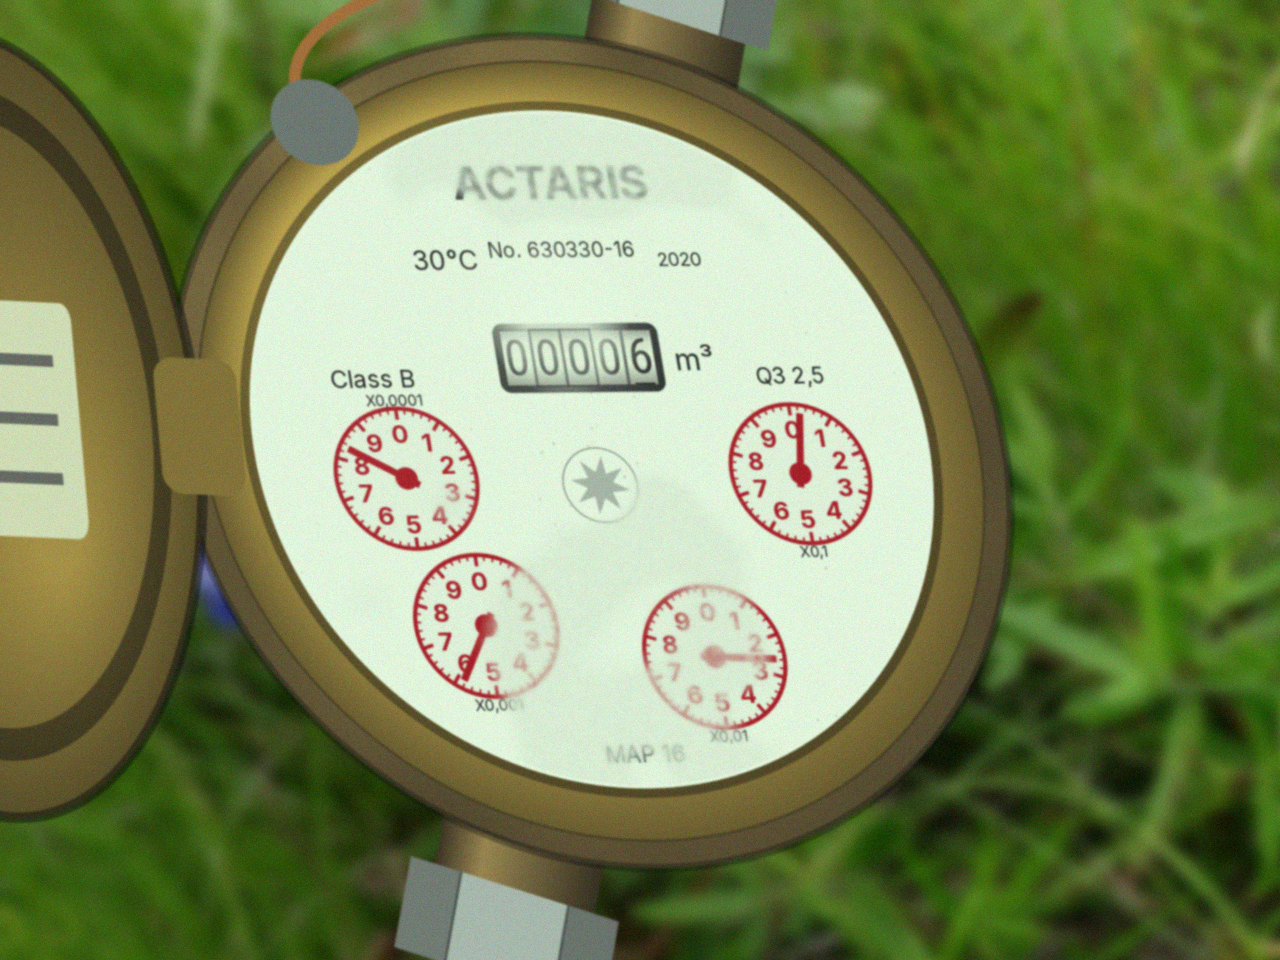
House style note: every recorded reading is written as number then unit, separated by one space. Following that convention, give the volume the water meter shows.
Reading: 6.0258 m³
